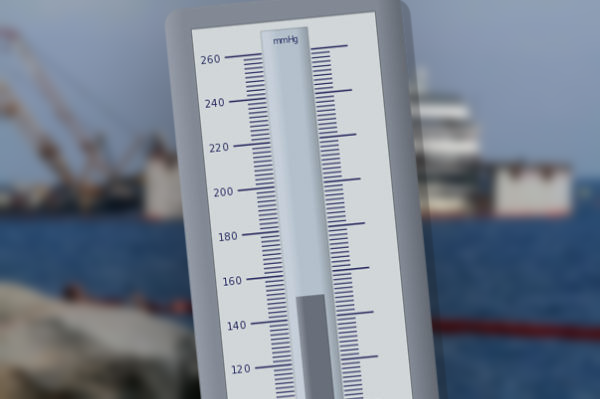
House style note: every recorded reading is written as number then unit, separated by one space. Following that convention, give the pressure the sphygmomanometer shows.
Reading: 150 mmHg
